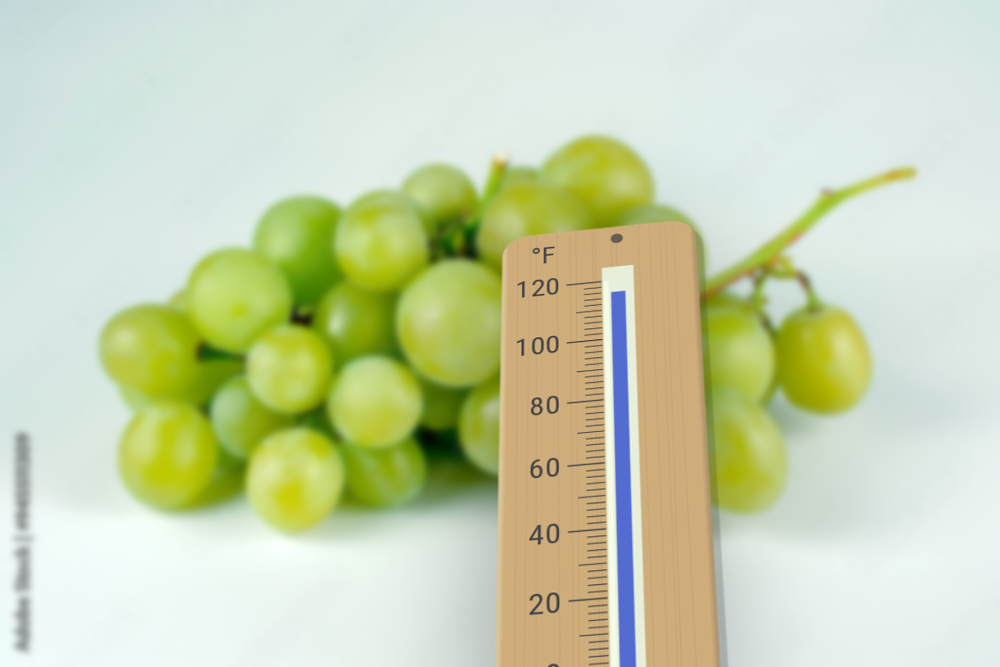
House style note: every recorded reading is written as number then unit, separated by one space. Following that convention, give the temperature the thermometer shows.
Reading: 116 °F
